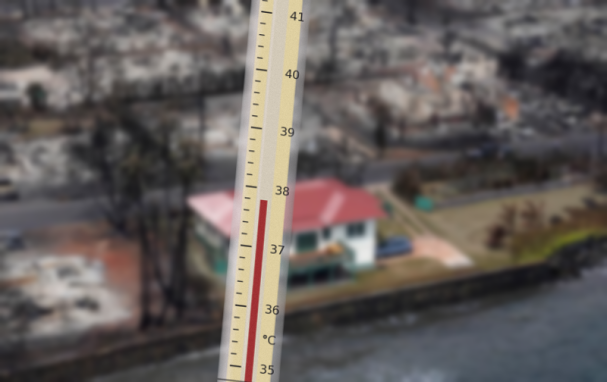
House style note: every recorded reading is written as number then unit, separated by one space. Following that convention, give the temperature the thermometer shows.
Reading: 37.8 °C
